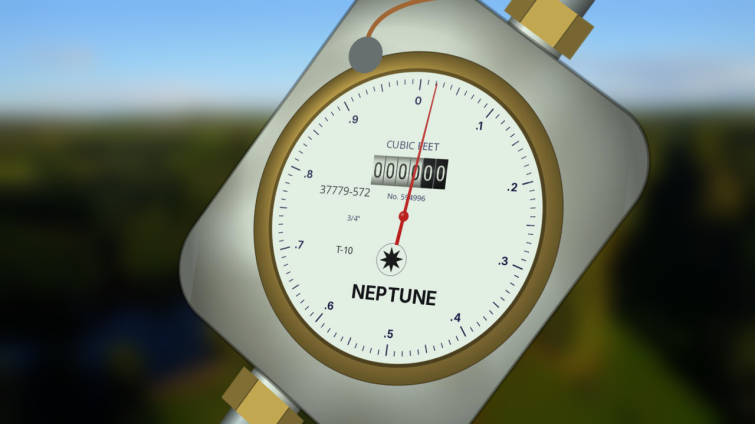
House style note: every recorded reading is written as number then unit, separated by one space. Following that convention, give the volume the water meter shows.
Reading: 0.02 ft³
